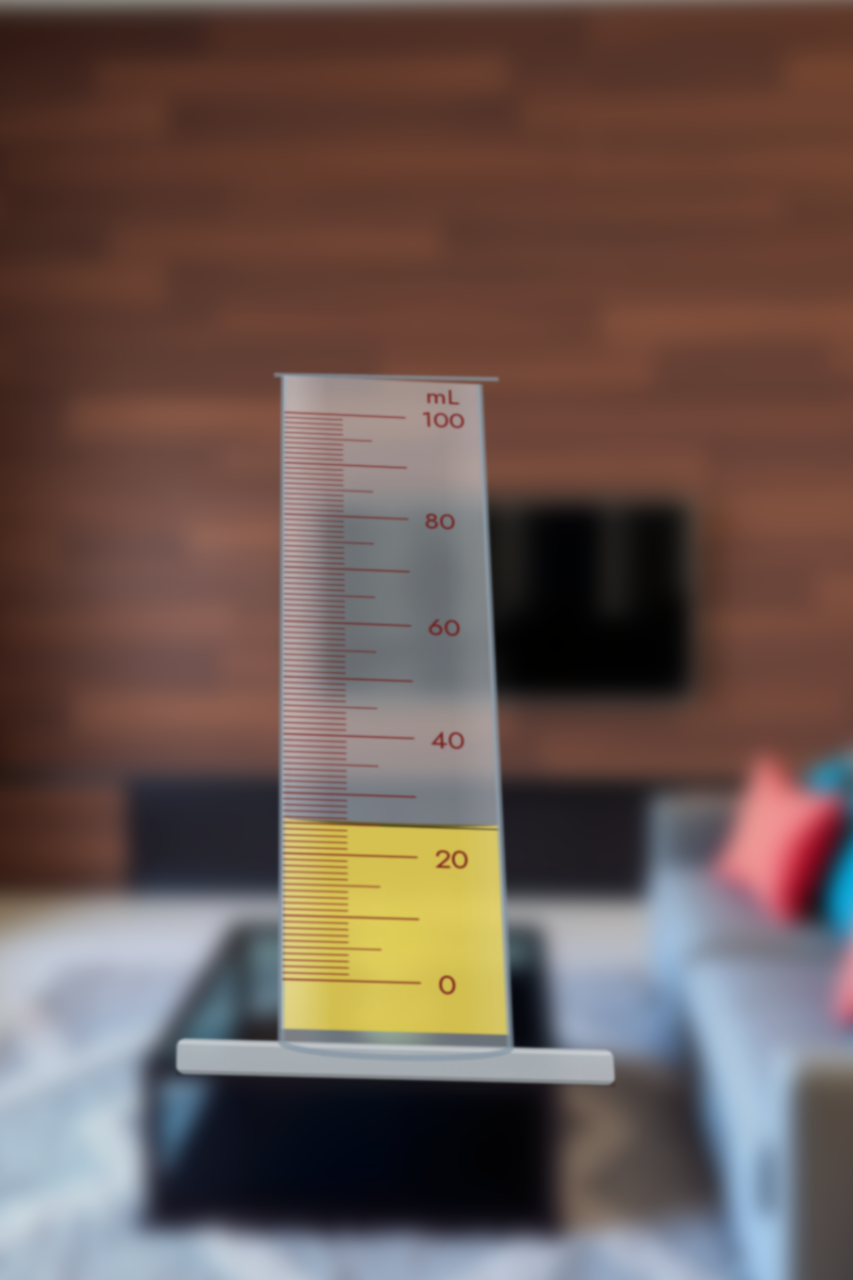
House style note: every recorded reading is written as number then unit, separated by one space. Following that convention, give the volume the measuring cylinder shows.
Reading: 25 mL
